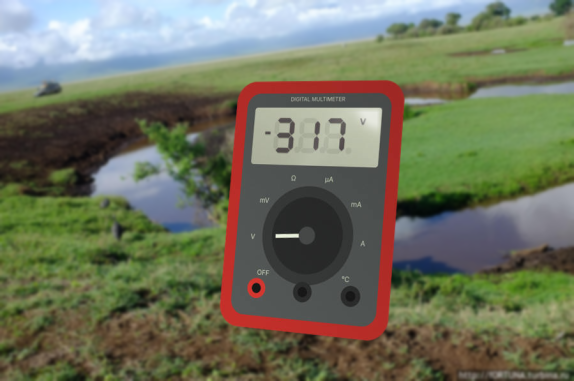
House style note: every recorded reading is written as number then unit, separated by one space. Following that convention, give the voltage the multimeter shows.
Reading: -317 V
